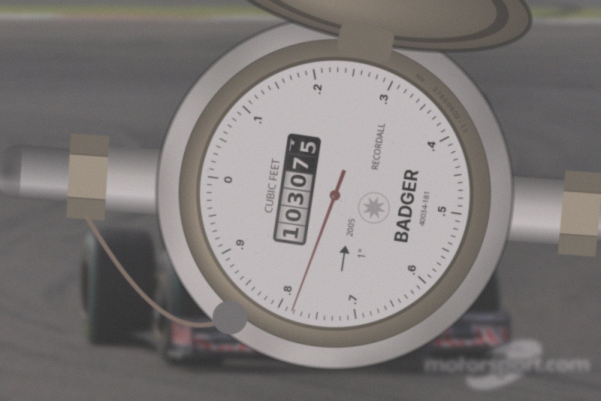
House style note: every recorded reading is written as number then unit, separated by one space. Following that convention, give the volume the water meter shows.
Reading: 103074.78 ft³
